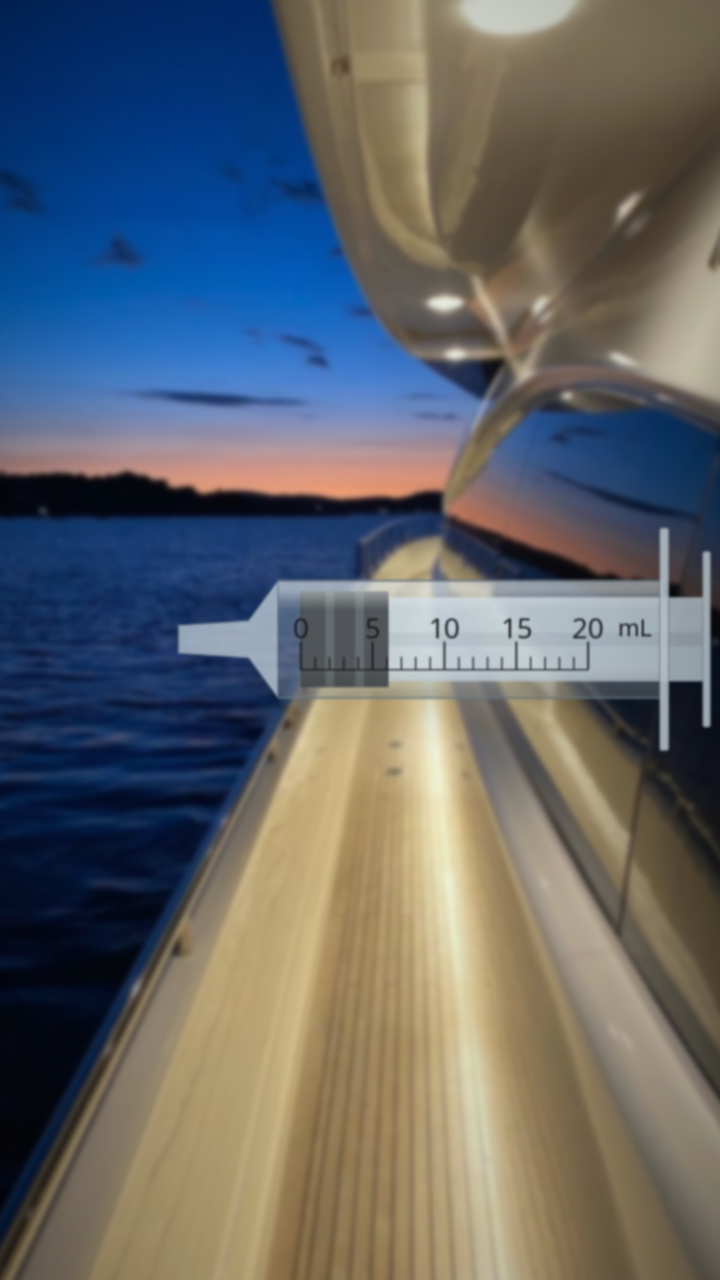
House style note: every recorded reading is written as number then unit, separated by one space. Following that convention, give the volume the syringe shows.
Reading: 0 mL
